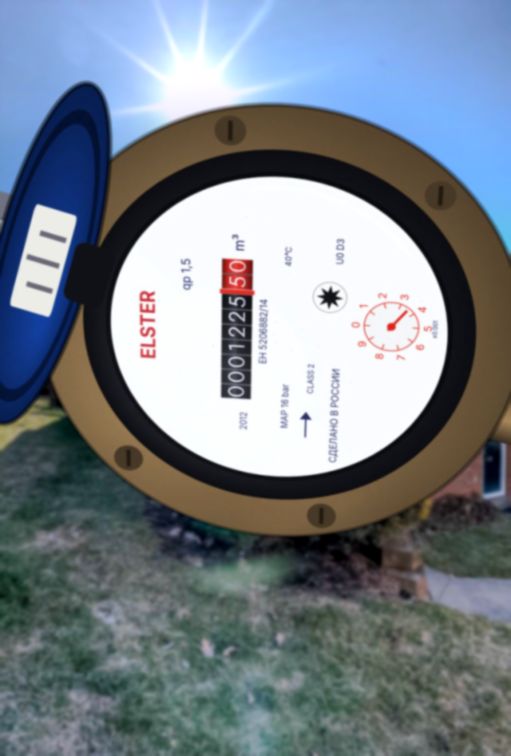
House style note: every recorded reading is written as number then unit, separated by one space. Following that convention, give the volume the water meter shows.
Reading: 1225.503 m³
